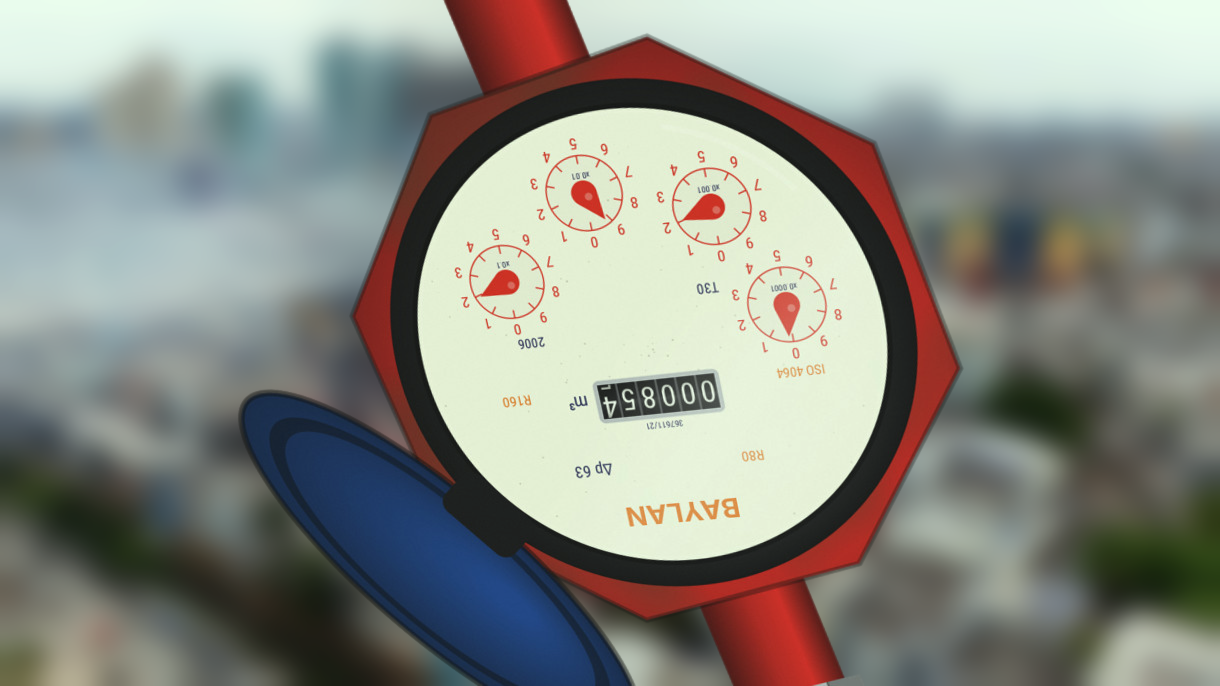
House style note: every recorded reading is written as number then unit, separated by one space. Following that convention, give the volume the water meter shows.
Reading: 854.1920 m³
